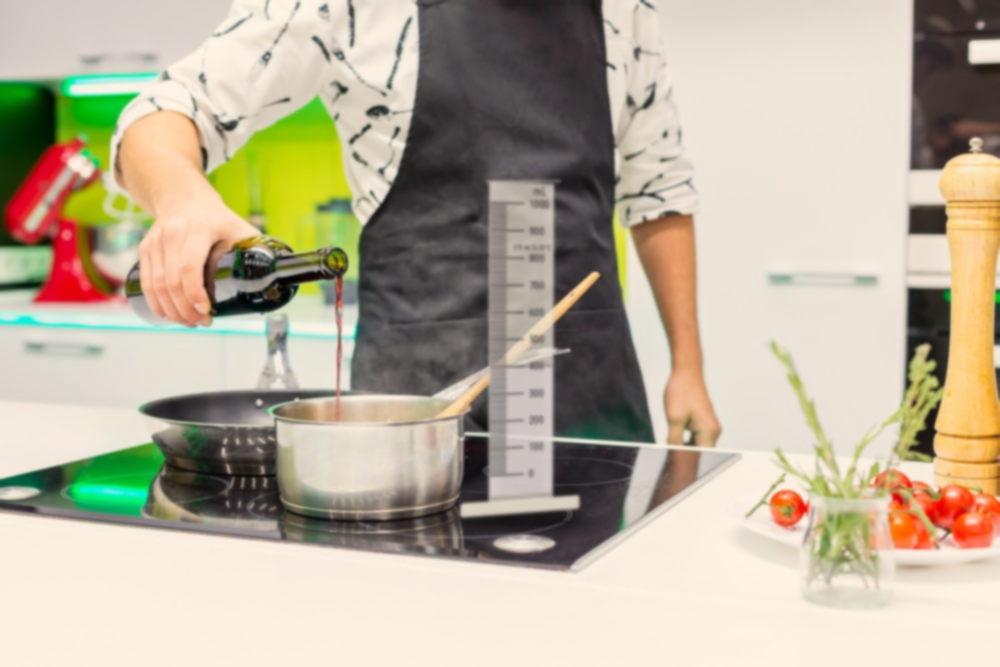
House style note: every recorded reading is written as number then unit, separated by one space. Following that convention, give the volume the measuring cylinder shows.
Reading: 400 mL
